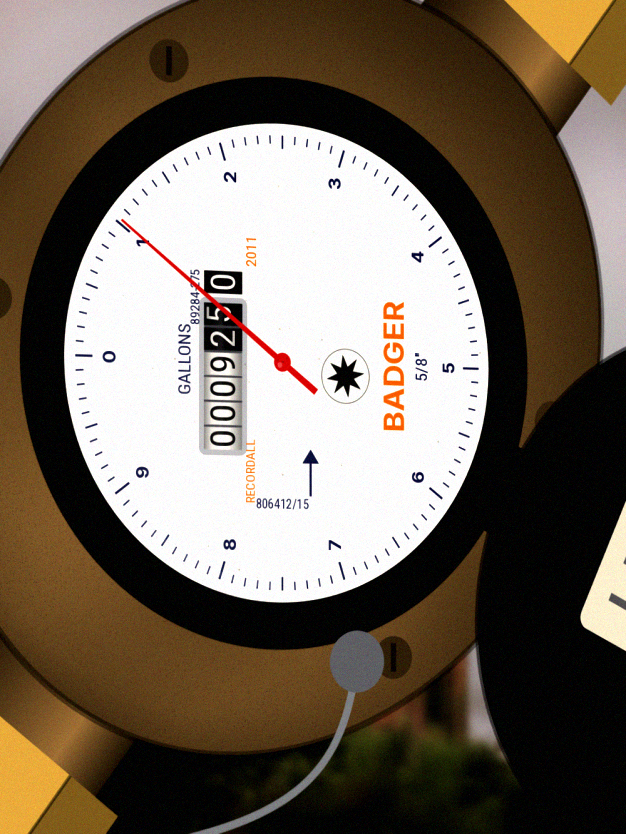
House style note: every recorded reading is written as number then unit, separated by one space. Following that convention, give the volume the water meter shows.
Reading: 9251.0 gal
